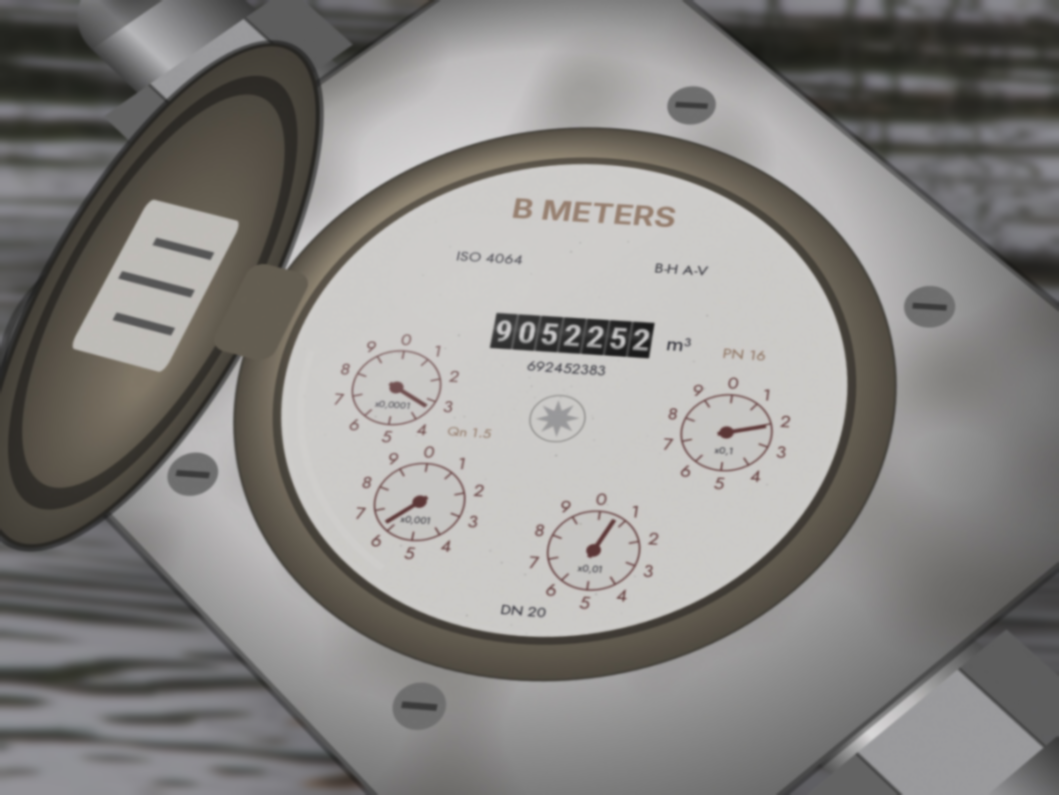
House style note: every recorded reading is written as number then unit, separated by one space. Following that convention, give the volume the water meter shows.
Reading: 9052252.2063 m³
